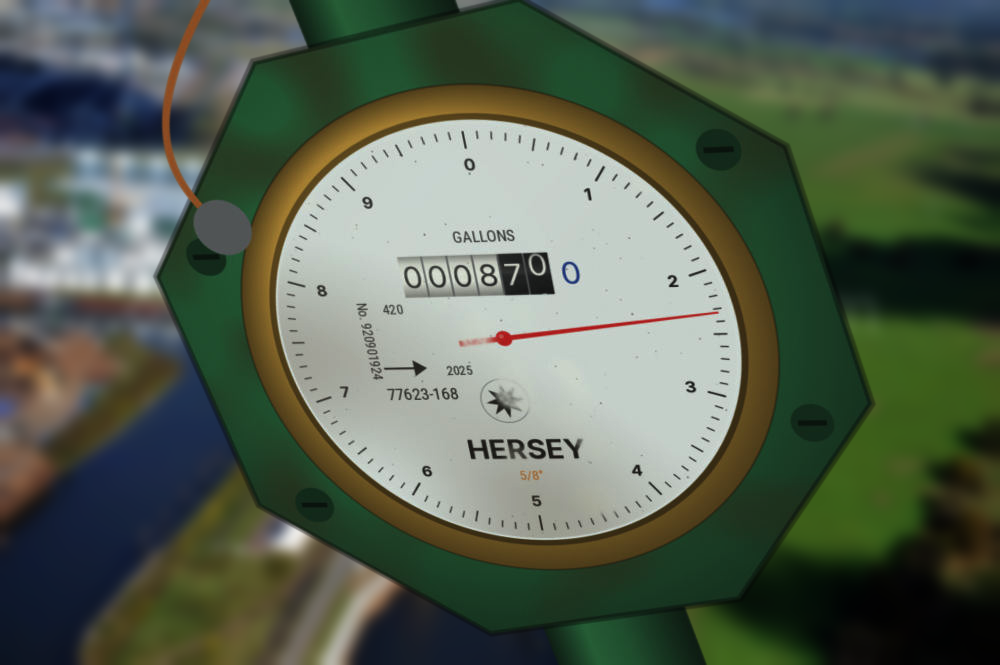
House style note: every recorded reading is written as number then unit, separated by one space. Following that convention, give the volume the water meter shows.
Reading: 8702.3 gal
